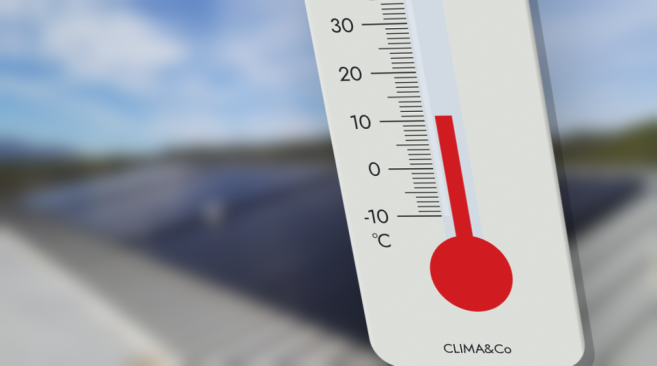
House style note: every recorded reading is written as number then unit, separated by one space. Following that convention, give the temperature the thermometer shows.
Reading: 11 °C
